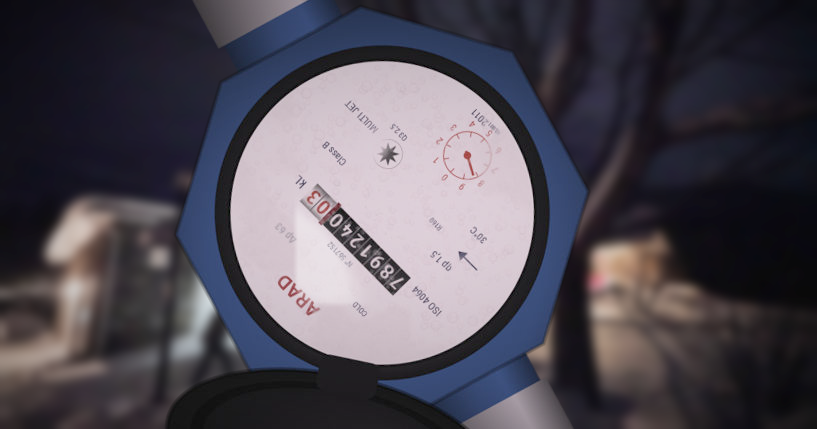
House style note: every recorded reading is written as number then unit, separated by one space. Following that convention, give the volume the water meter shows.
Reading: 7891240.038 kL
